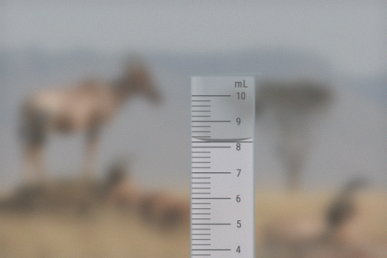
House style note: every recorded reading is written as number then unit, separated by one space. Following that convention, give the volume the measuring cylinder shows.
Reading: 8.2 mL
